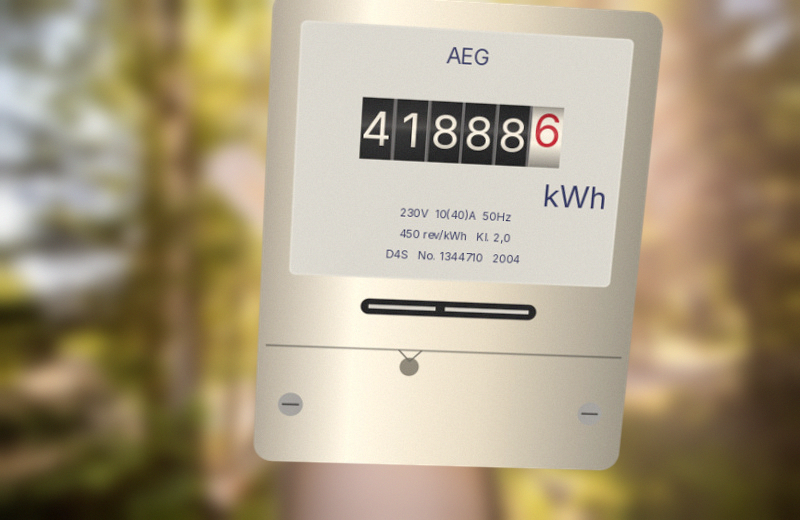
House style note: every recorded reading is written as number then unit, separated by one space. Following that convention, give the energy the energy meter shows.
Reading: 41888.6 kWh
